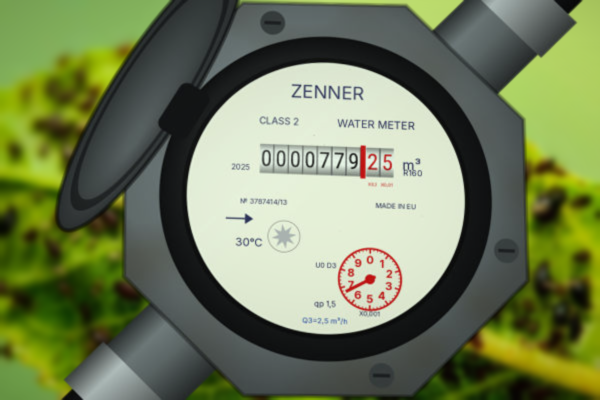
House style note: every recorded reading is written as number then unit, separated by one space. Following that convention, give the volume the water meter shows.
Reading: 779.256 m³
